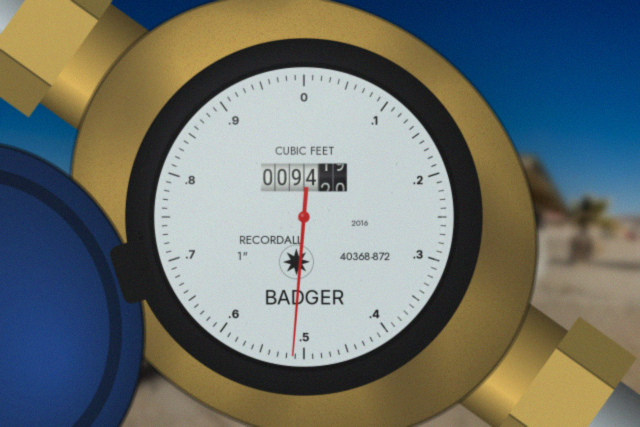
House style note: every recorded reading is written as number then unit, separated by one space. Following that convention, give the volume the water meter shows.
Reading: 9419.51 ft³
